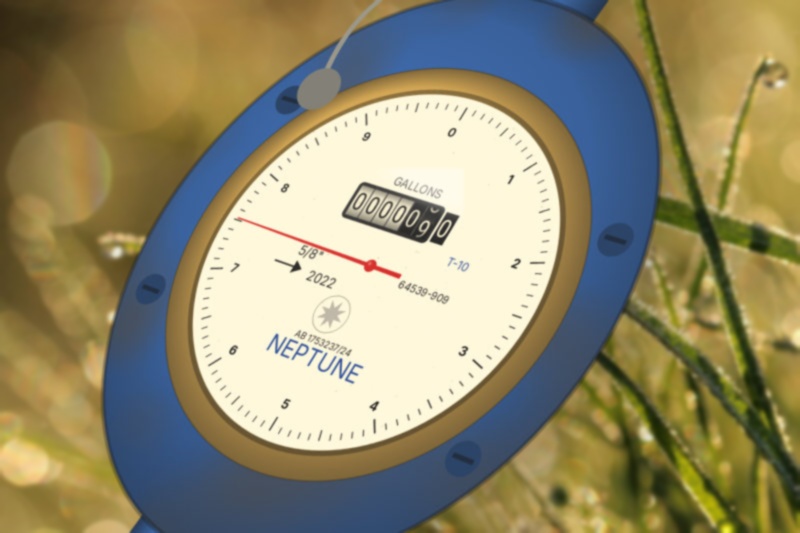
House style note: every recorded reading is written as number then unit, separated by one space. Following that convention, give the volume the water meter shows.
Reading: 87.5 gal
